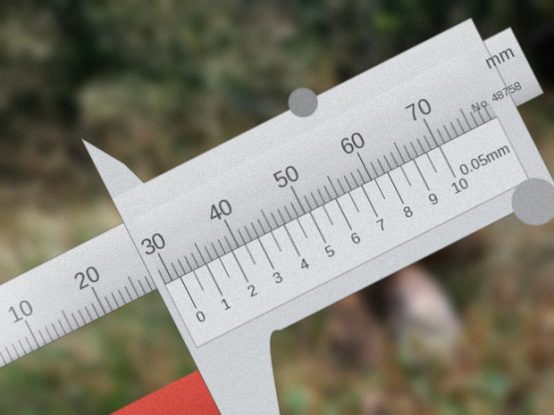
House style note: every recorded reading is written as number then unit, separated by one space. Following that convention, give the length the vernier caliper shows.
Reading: 31.2 mm
